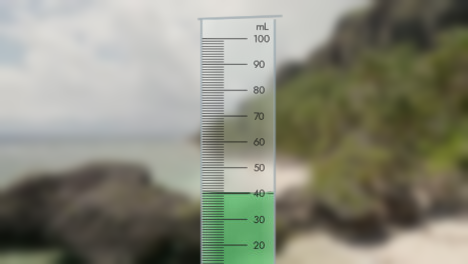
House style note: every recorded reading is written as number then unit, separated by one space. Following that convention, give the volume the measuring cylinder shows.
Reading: 40 mL
